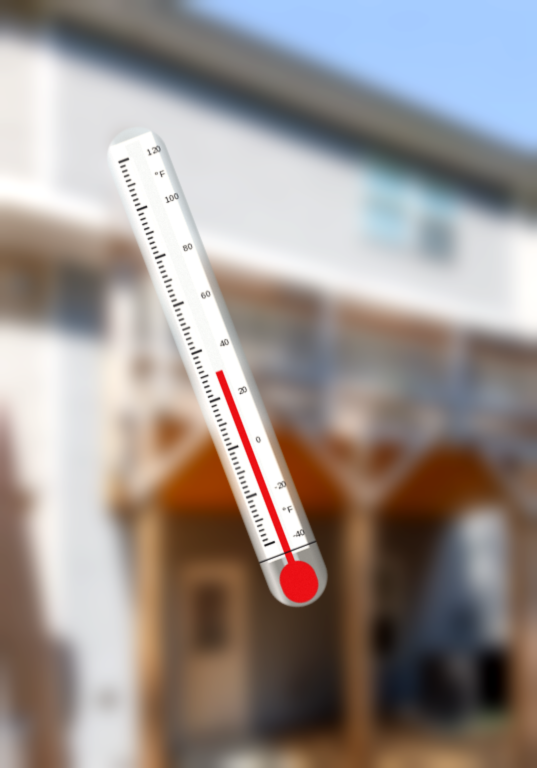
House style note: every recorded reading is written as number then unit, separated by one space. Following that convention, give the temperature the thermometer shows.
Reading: 30 °F
